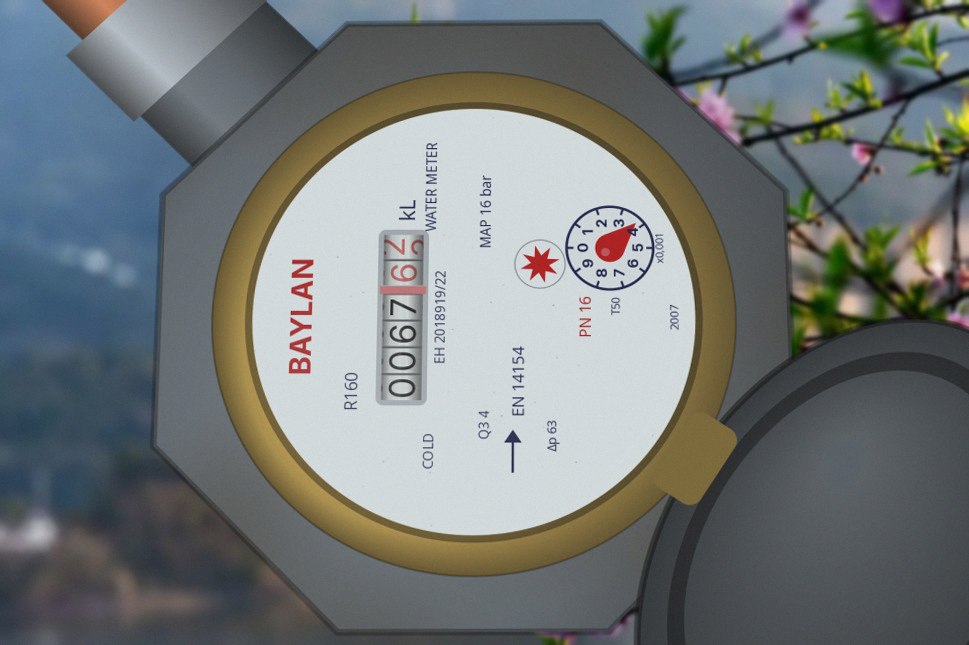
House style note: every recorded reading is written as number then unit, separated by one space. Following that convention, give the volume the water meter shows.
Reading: 67.623 kL
